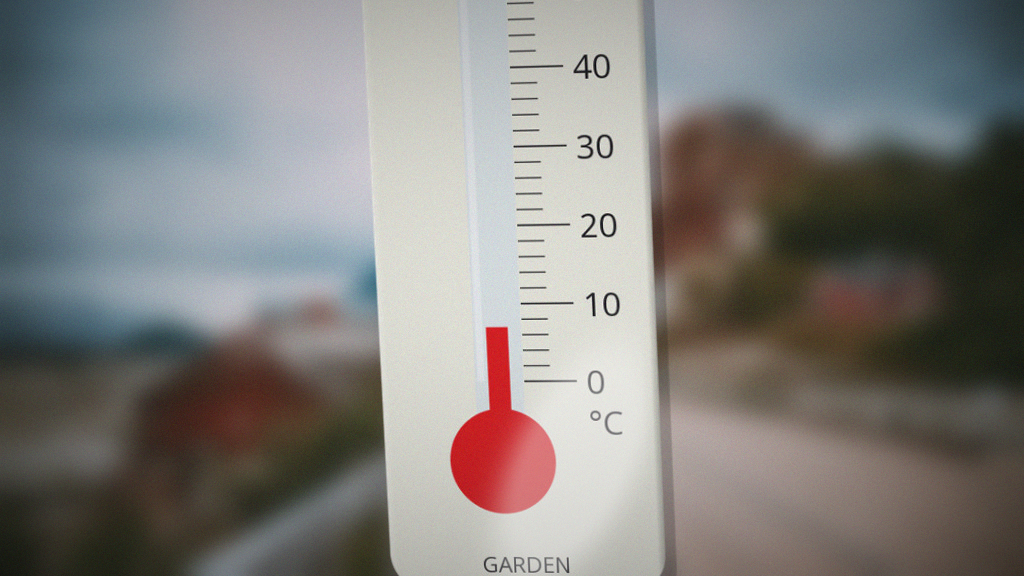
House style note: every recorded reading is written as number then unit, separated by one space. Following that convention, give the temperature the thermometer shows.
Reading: 7 °C
